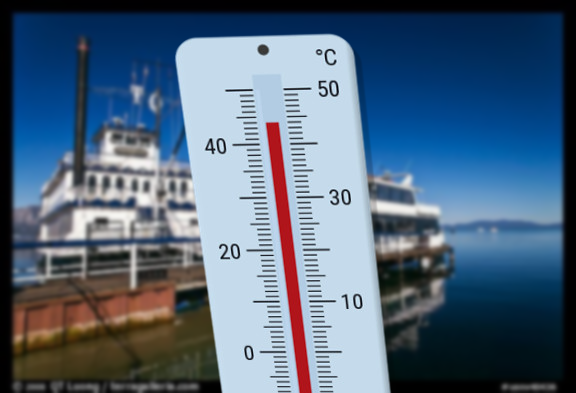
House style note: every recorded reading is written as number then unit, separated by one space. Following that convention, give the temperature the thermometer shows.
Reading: 44 °C
